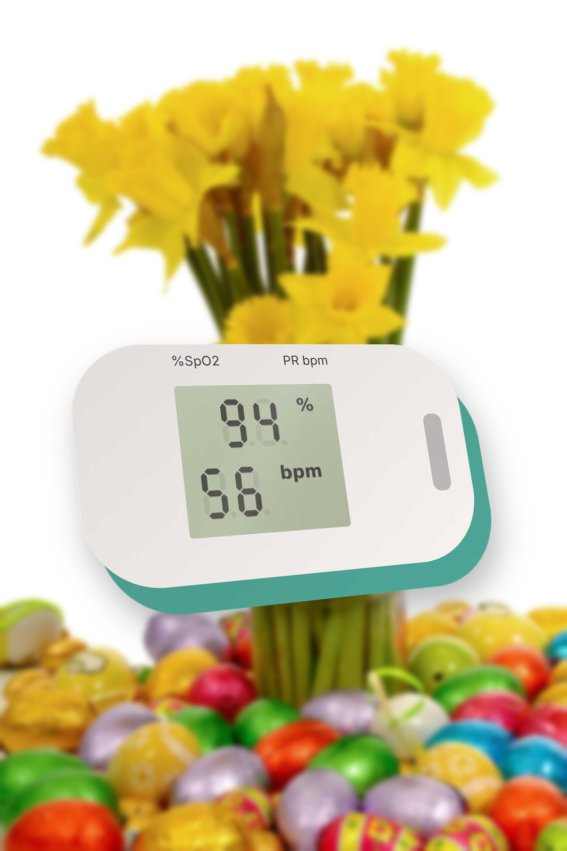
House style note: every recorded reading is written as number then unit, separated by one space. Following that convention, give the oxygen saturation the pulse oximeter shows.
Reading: 94 %
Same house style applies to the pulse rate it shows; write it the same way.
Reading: 56 bpm
